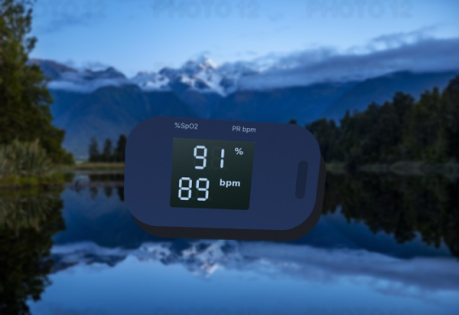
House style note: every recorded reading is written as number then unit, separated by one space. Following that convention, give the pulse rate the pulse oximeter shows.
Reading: 89 bpm
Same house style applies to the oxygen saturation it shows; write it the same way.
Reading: 91 %
